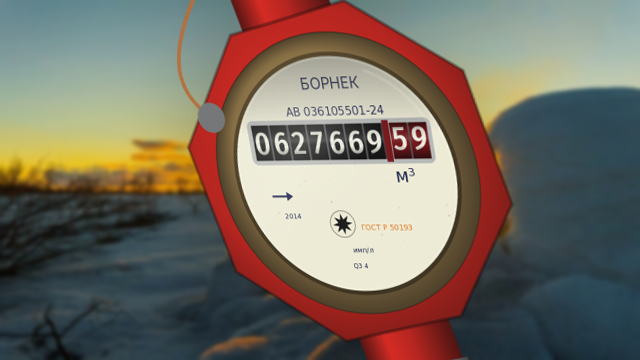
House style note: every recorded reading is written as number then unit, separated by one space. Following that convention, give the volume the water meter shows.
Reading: 627669.59 m³
